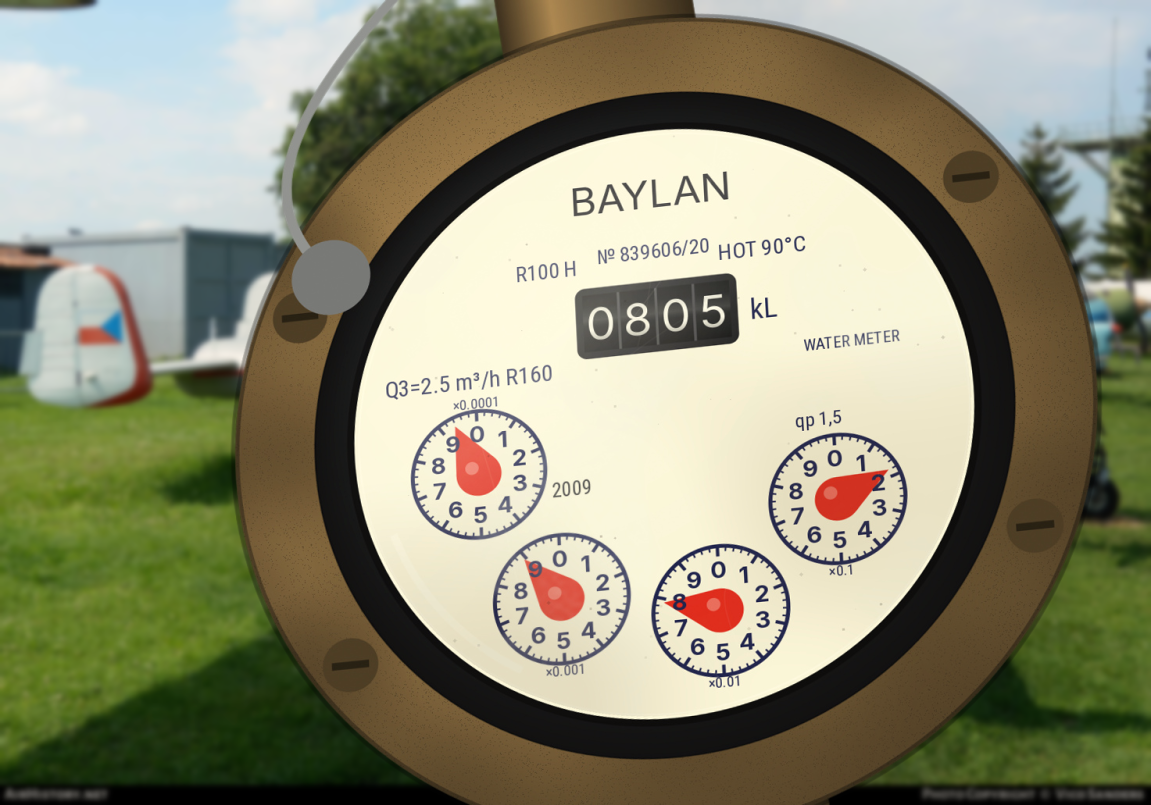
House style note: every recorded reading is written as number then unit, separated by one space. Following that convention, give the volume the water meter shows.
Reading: 805.1789 kL
